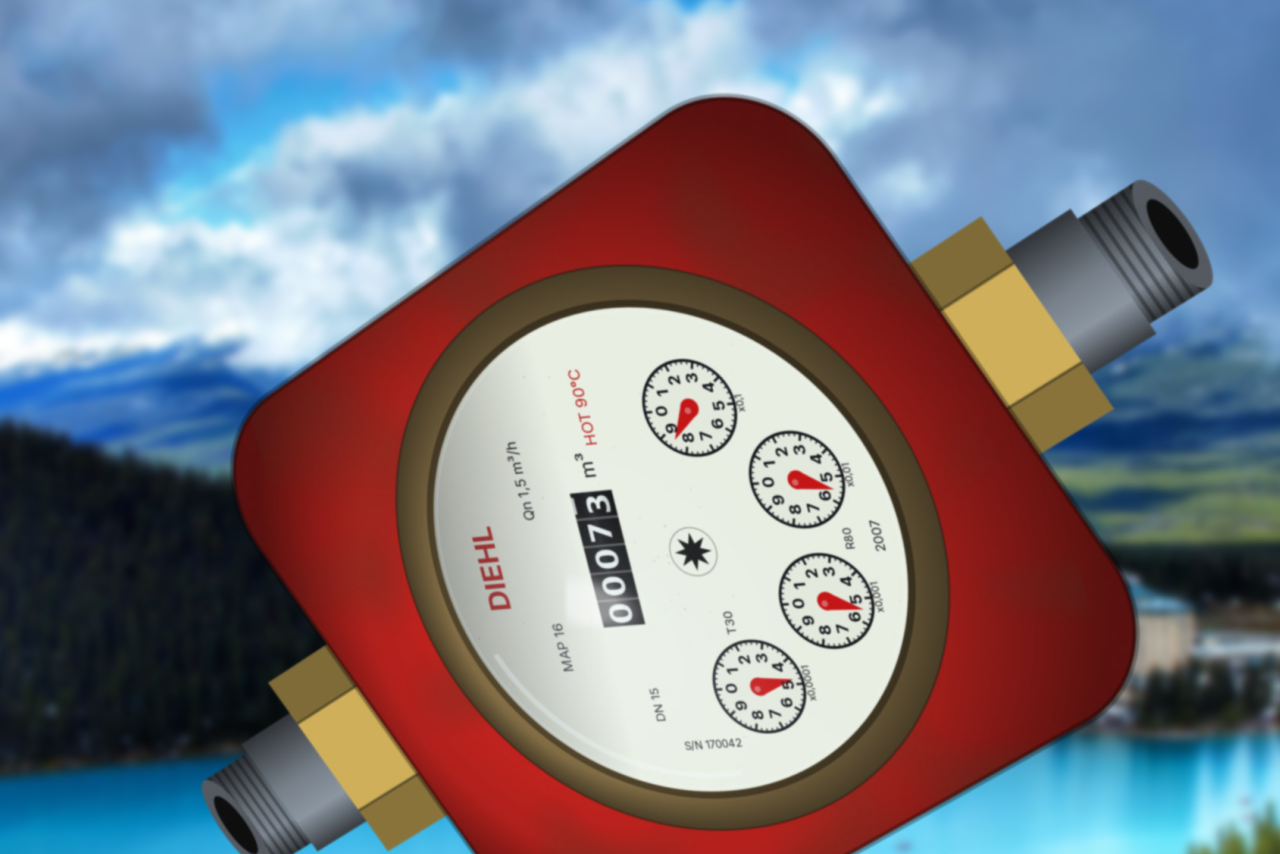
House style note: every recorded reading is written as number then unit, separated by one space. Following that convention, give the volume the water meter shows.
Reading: 72.8554 m³
